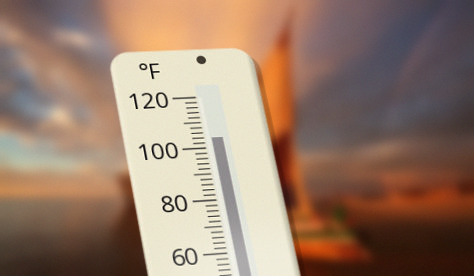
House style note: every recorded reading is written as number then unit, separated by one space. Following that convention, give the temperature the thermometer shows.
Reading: 104 °F
